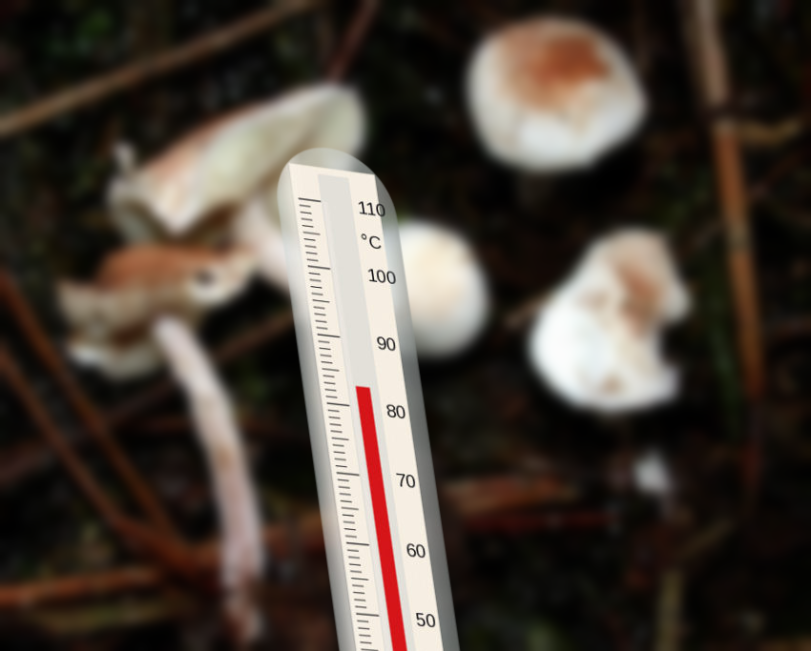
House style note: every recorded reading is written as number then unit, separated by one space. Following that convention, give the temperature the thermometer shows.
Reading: 83 °C
